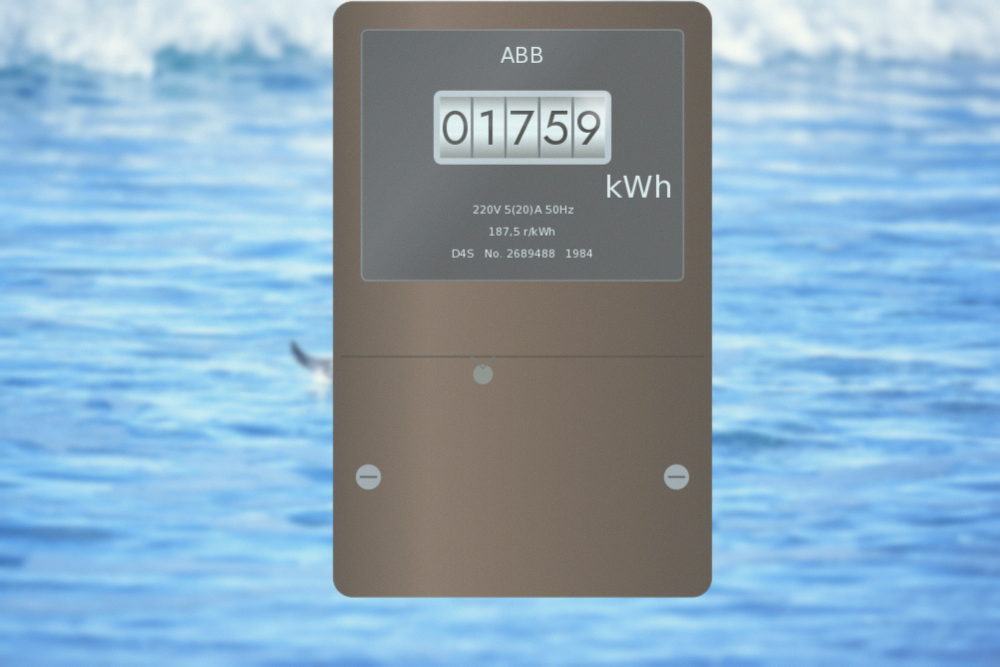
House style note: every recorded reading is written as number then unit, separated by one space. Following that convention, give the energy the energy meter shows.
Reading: 1759 kWh
